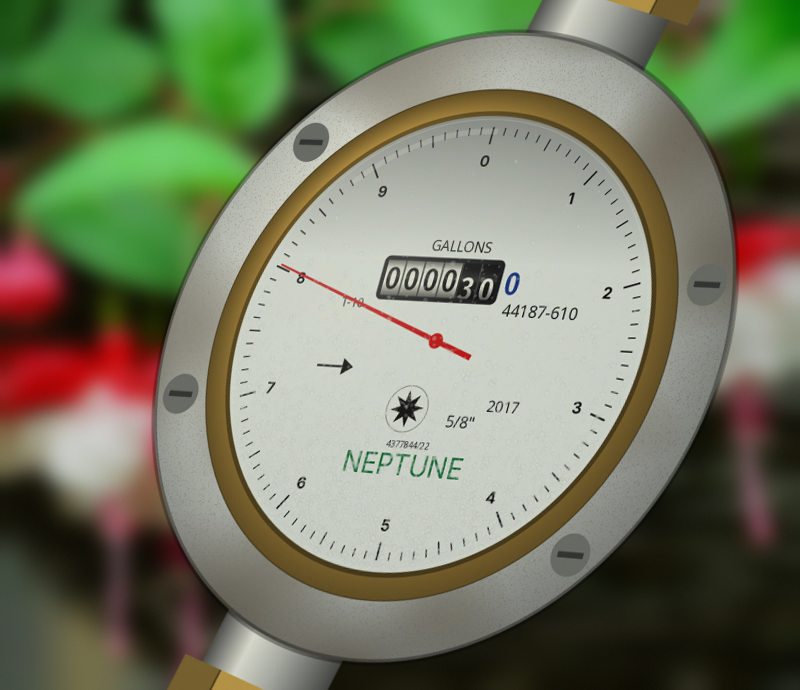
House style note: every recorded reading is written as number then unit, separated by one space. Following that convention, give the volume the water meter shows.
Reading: 298.0 gal
